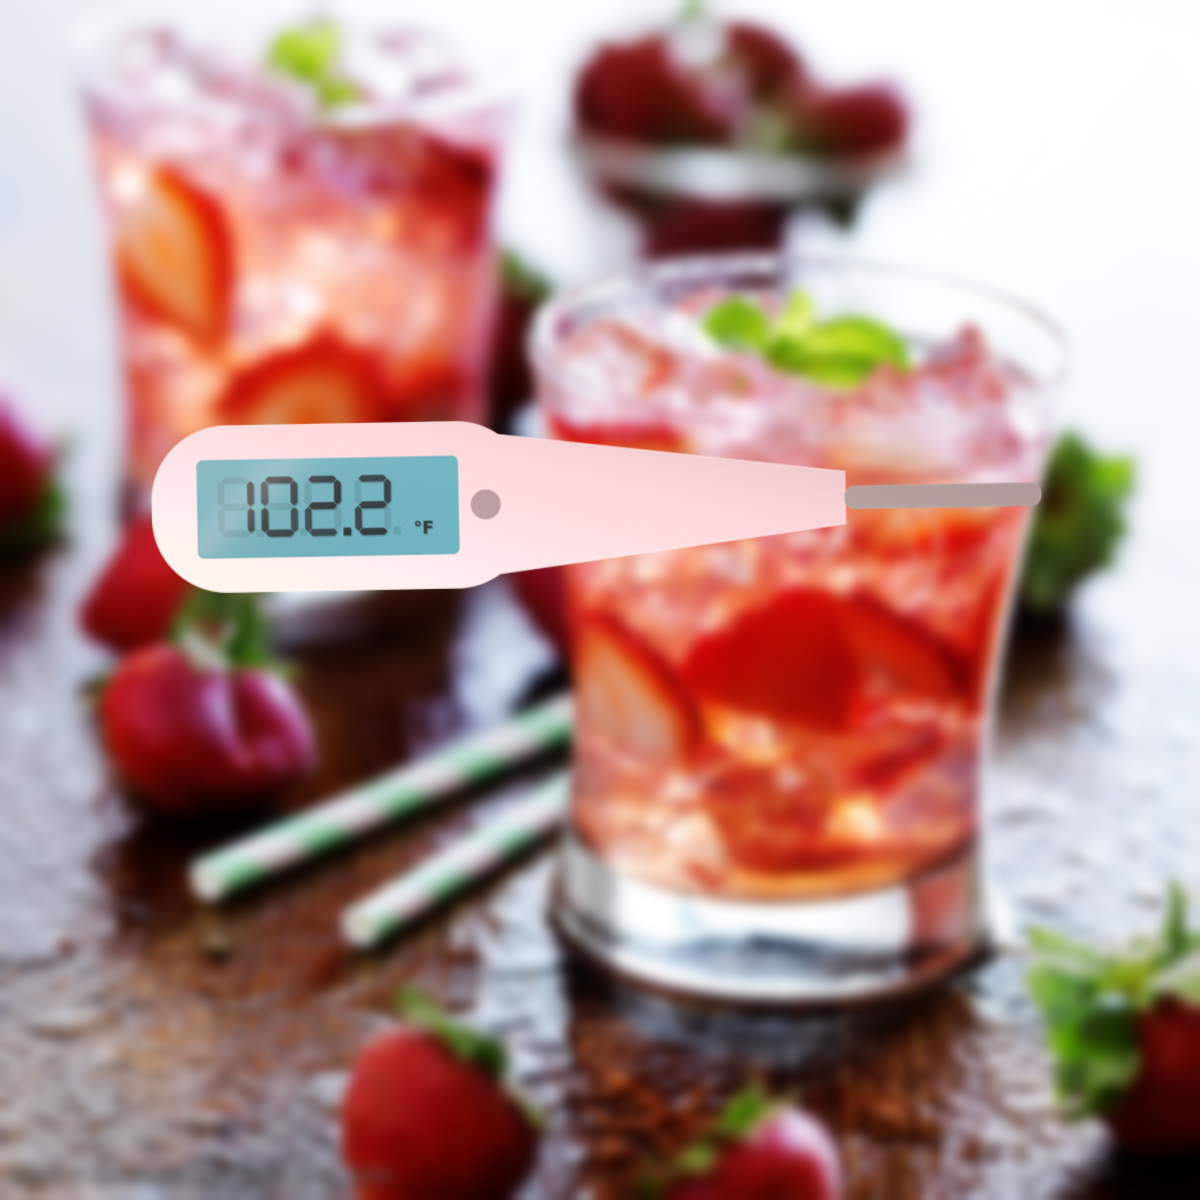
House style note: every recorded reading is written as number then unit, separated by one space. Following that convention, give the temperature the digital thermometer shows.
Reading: 102.2 °F
